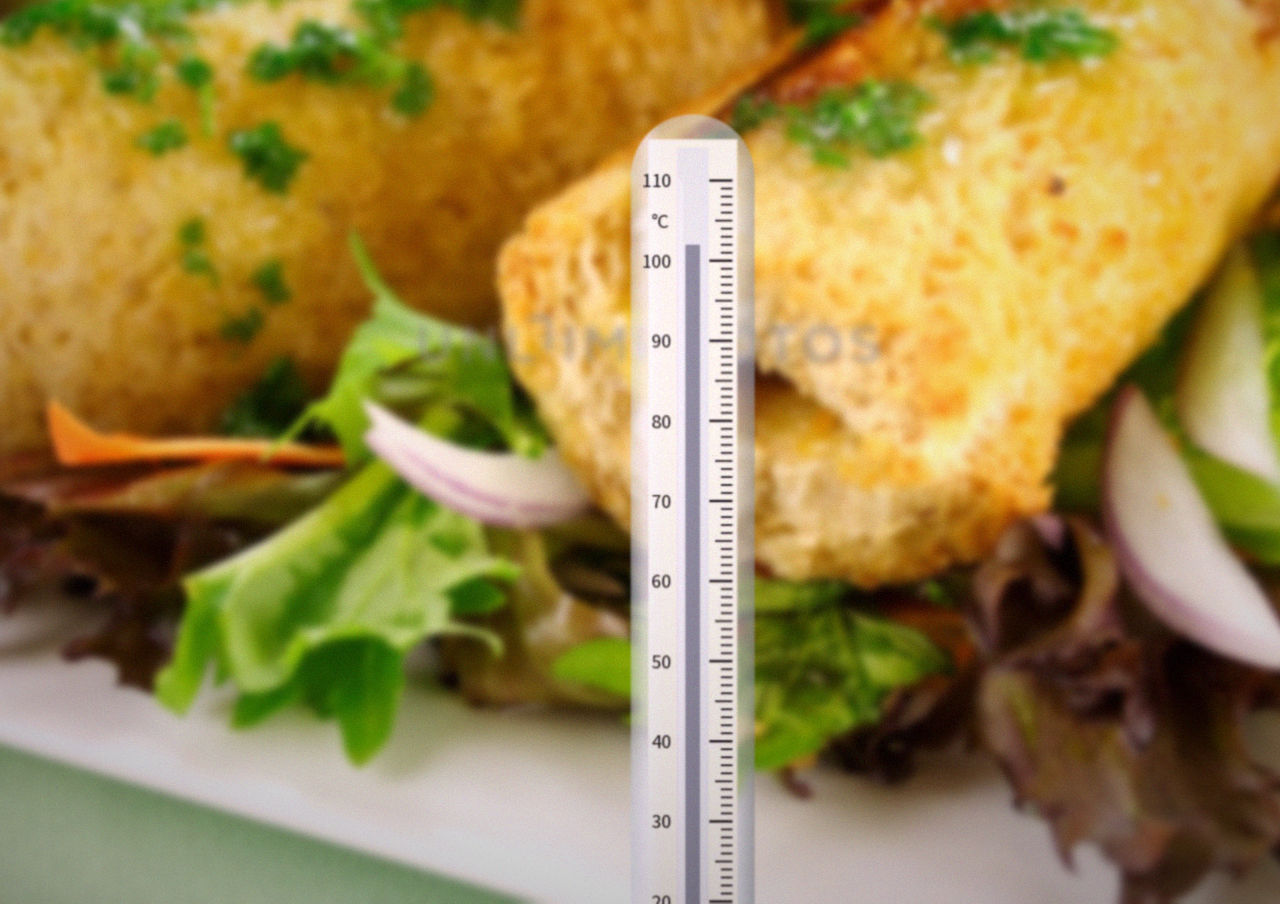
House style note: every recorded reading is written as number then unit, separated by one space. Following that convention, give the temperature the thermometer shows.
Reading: 102 °C
